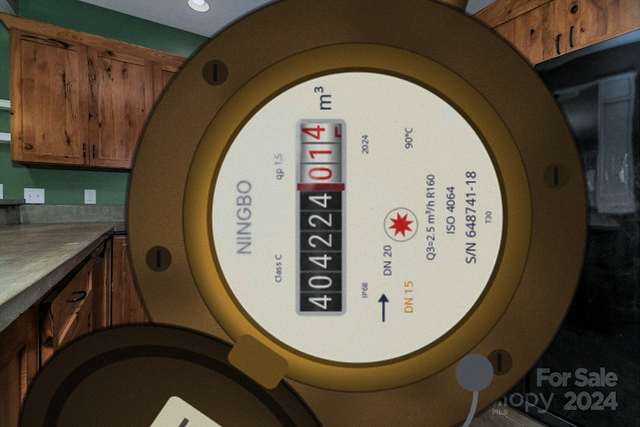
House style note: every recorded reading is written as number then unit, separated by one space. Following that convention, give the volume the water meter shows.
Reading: 404224.014 m³
